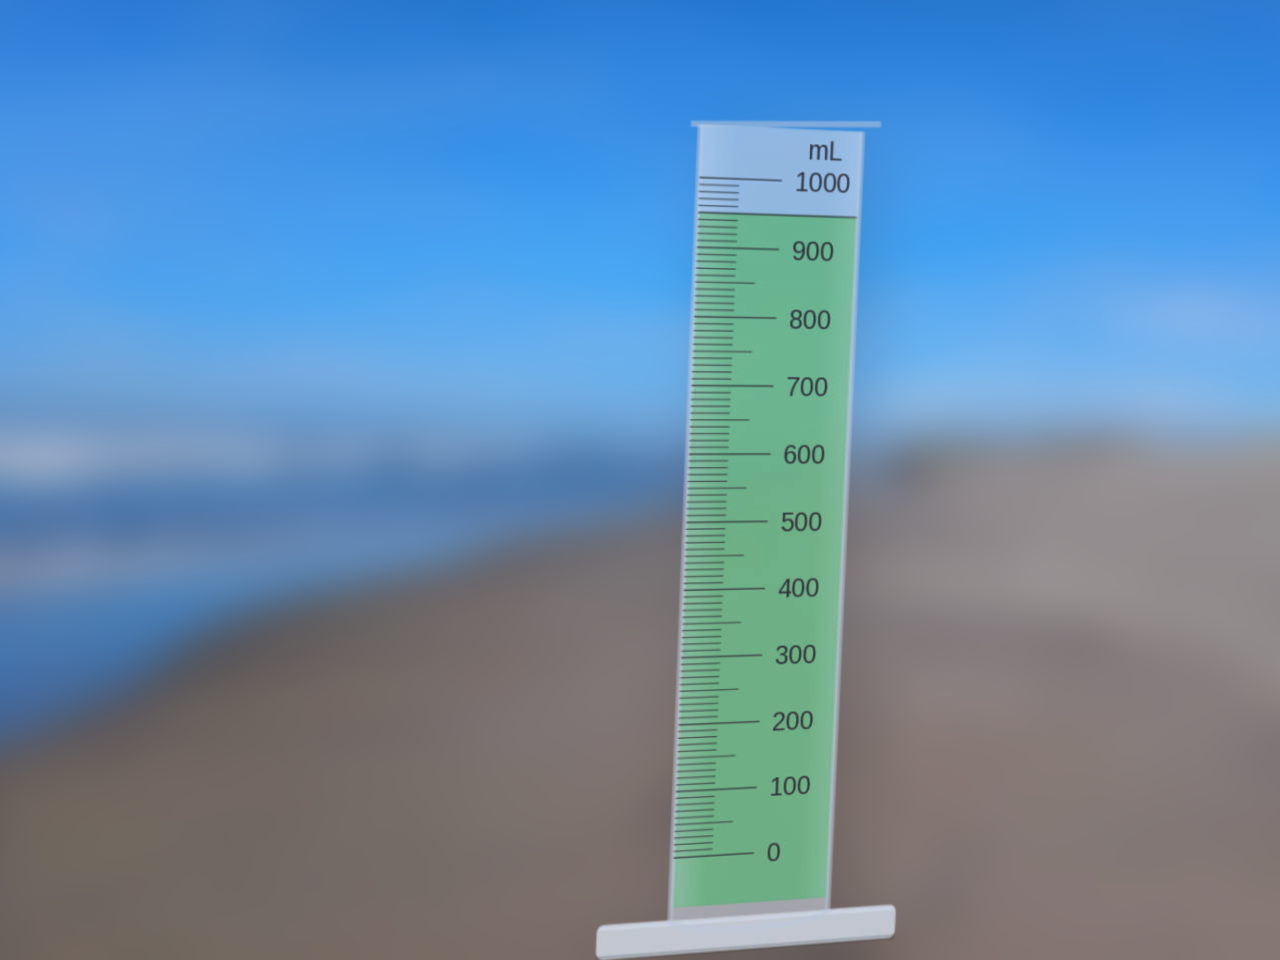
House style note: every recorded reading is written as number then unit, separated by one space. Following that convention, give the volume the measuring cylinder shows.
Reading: 950 mL
